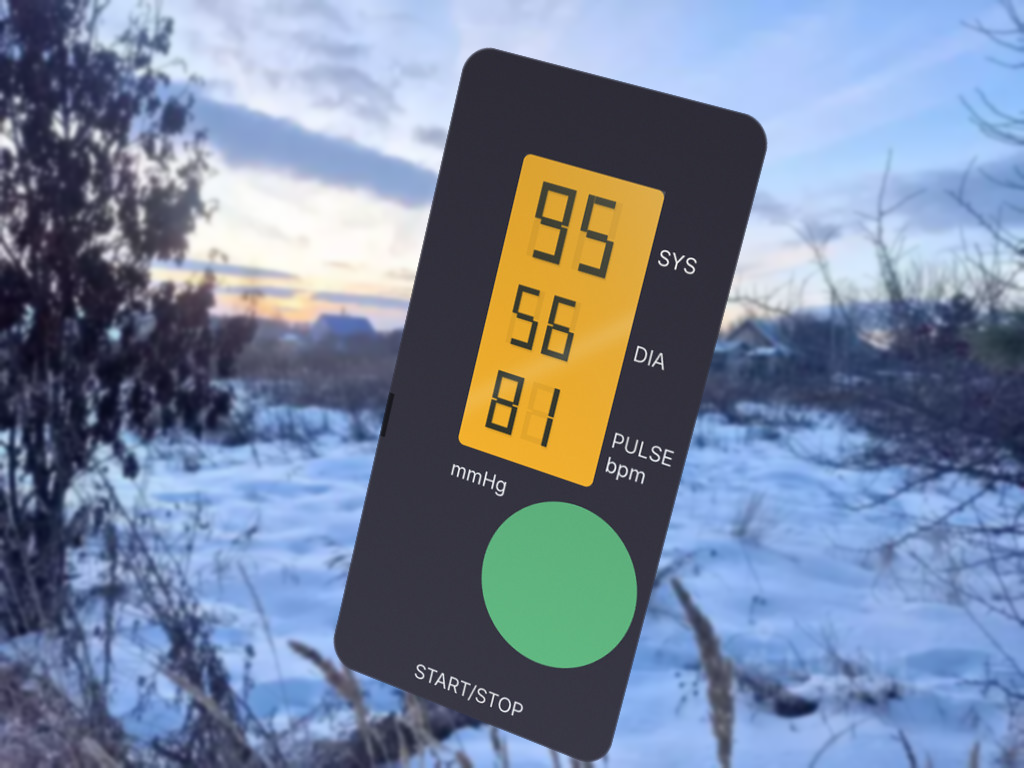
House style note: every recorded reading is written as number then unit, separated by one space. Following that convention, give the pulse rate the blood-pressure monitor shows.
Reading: 81 bpm
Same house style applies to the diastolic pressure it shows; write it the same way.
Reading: 56 mmHg
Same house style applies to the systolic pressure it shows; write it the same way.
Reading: 95 mmHg
